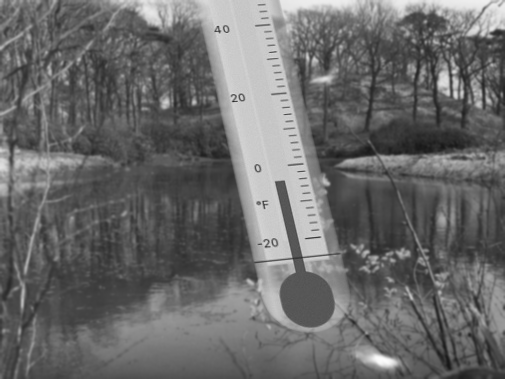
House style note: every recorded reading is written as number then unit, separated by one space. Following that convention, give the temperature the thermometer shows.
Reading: -4 °F
